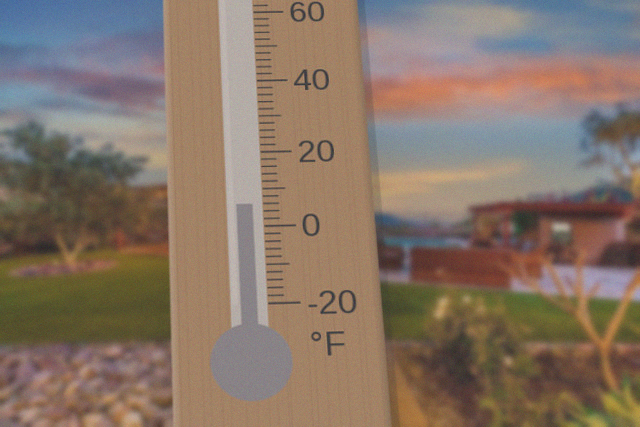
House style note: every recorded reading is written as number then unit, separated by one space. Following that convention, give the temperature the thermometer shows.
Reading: 6 °F
